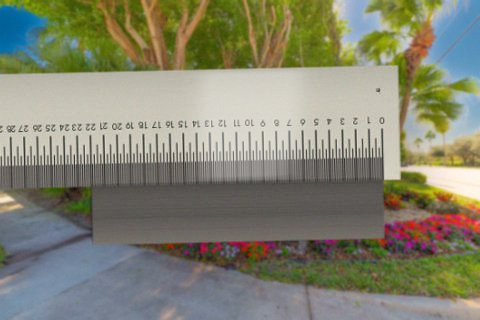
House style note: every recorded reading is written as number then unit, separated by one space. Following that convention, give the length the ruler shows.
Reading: 22 in
